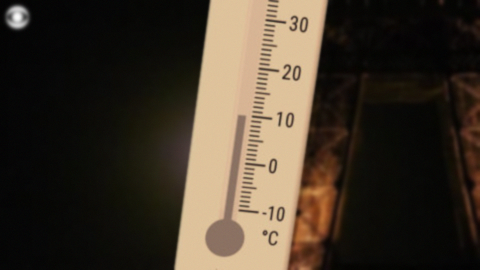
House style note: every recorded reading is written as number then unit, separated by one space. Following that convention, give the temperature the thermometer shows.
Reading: 10 °C
